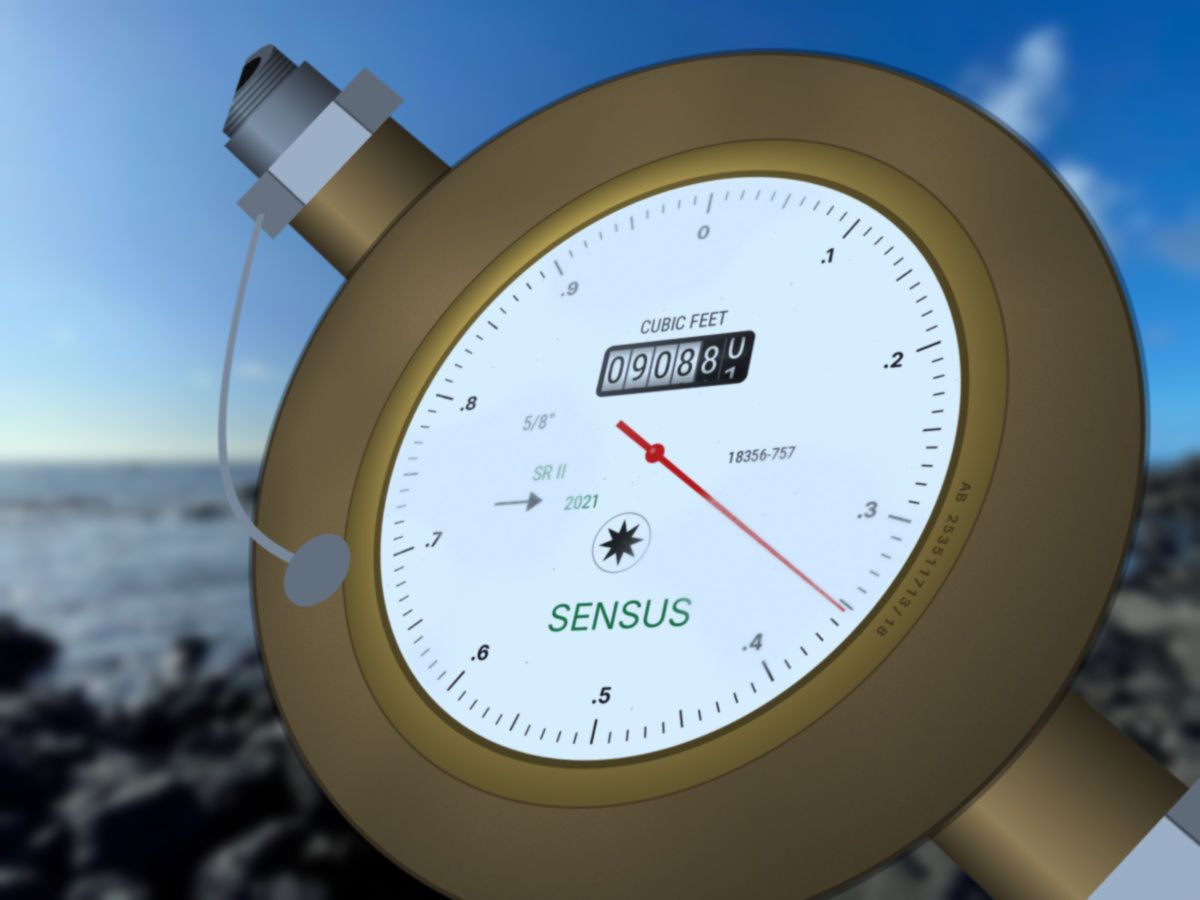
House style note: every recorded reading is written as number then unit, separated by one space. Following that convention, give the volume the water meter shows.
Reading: 90880.35 ft³
